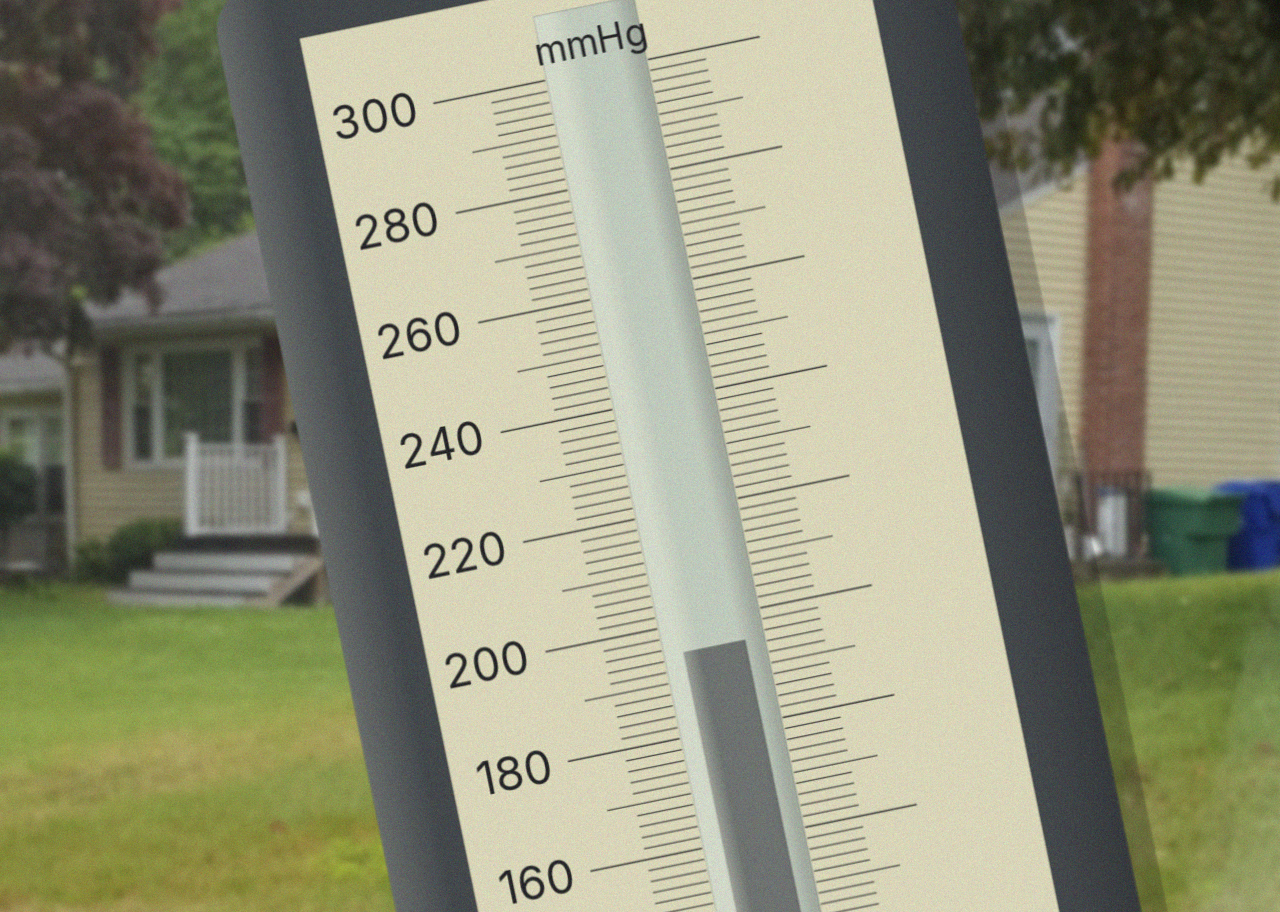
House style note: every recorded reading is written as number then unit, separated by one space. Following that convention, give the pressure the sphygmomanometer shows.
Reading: 195 mmHg
